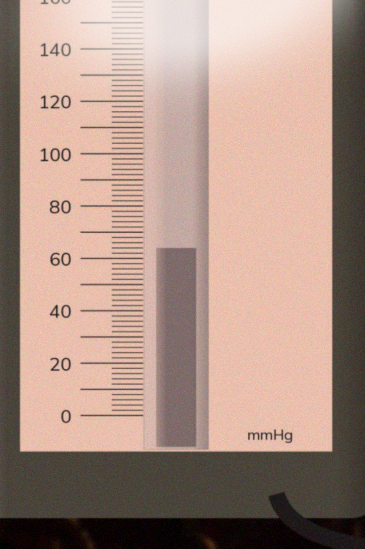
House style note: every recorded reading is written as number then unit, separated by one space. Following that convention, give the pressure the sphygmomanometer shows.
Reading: 64 mmHg
